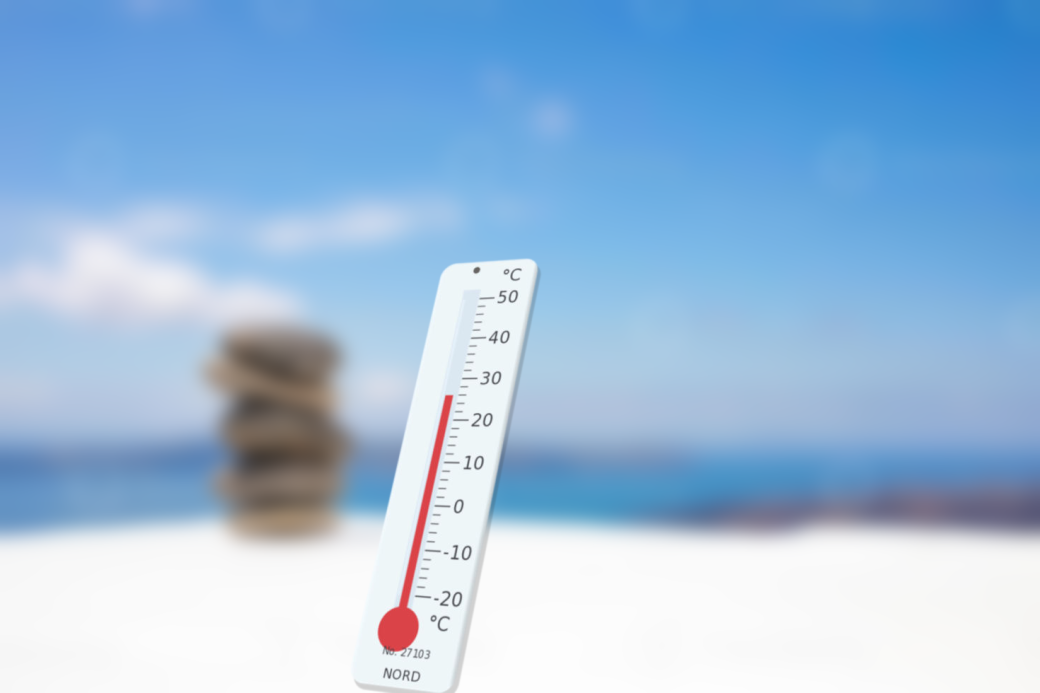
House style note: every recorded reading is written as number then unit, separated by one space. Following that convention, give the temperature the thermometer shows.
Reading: 26 °C
